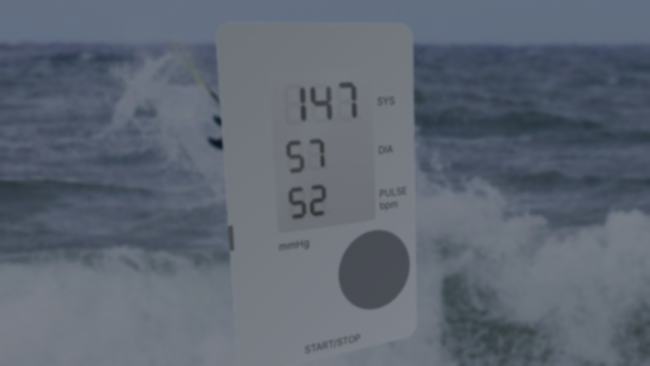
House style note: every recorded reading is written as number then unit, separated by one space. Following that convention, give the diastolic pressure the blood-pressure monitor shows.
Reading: 57 mmHg
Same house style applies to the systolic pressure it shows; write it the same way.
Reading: 147 mmHg
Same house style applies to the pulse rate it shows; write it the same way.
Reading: 52 bpm
